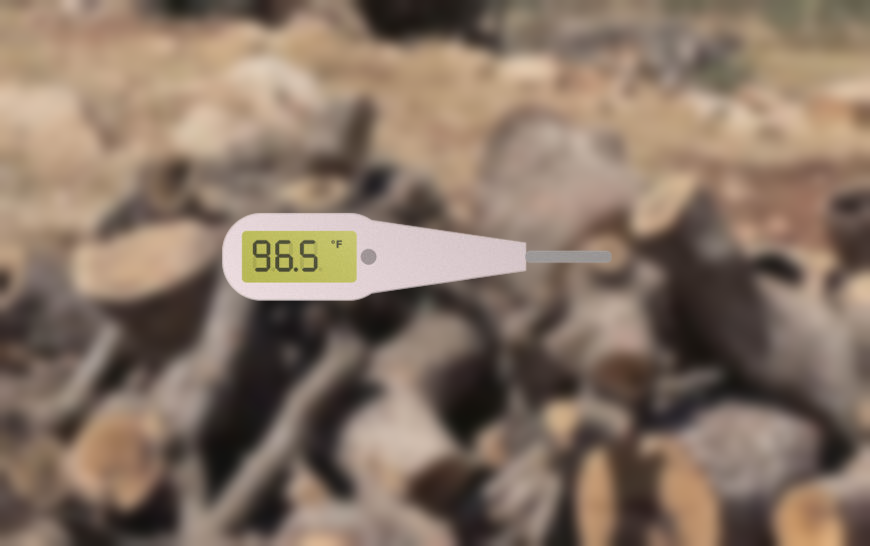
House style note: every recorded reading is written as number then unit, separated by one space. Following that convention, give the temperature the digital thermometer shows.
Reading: 96.5 °F
